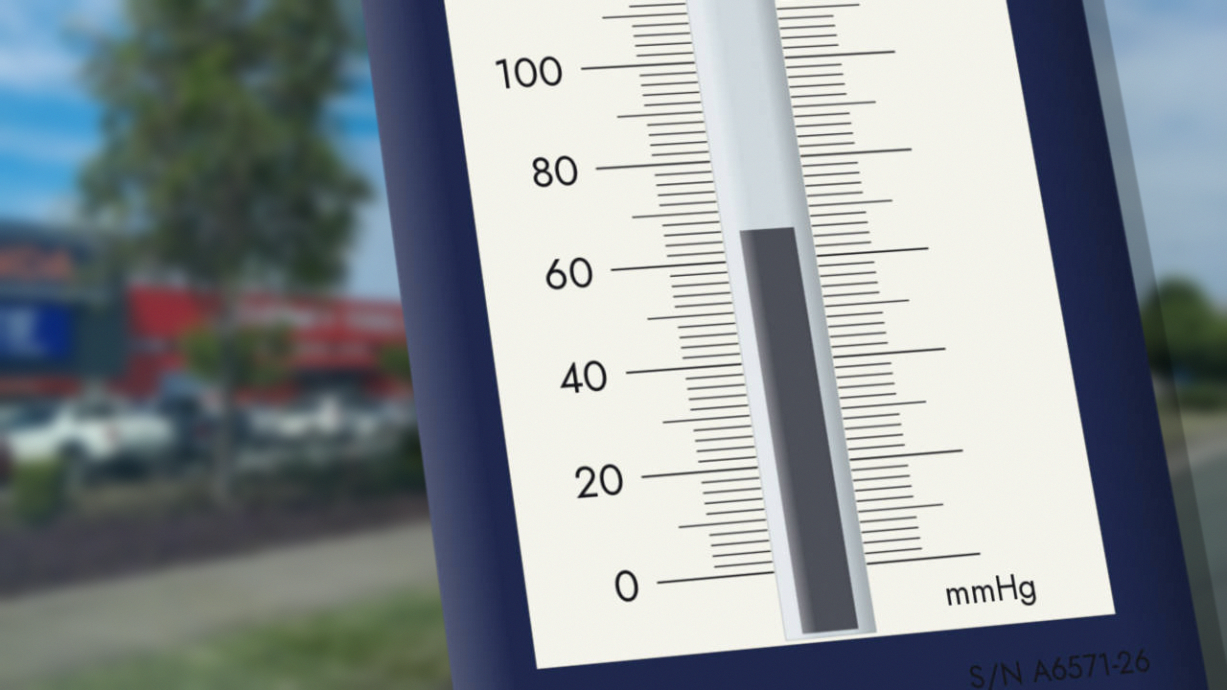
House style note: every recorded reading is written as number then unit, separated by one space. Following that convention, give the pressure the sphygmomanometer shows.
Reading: 66 mmHg
